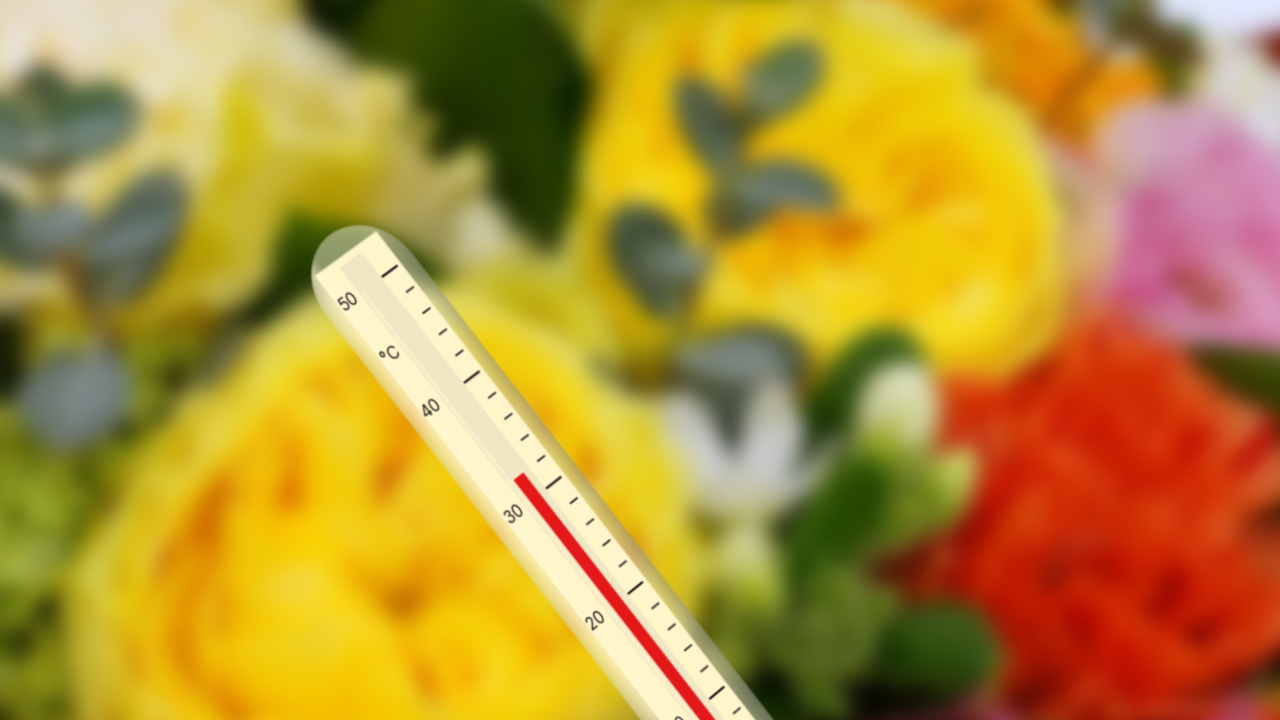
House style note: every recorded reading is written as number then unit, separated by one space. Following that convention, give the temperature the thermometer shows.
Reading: 32 °C
